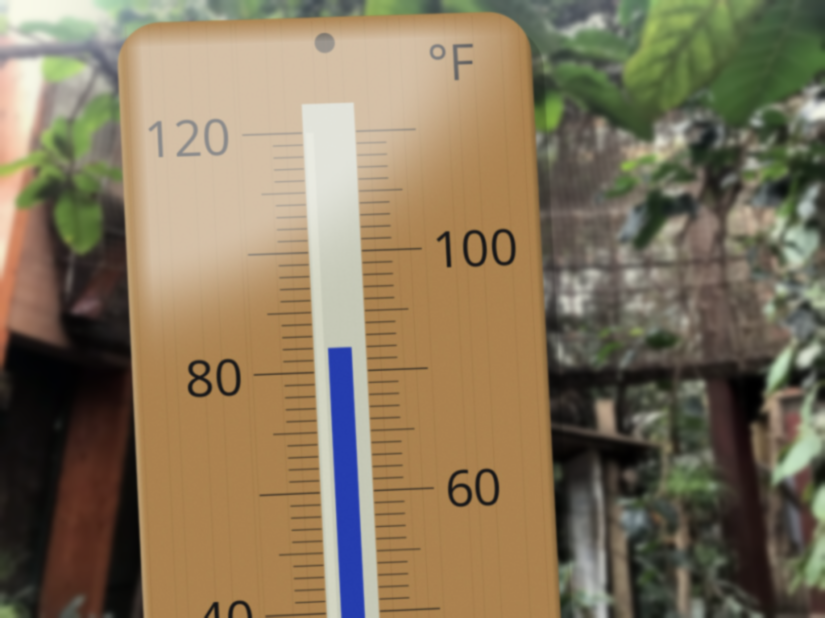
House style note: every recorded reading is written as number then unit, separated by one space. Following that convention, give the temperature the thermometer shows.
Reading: 84 °F
